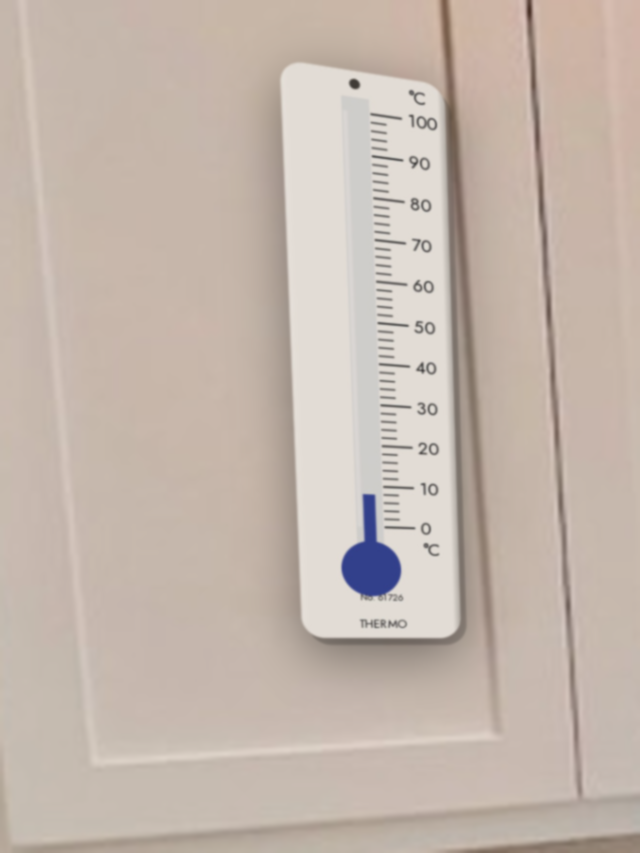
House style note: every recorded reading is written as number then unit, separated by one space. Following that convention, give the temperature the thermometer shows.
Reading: 8 °C
